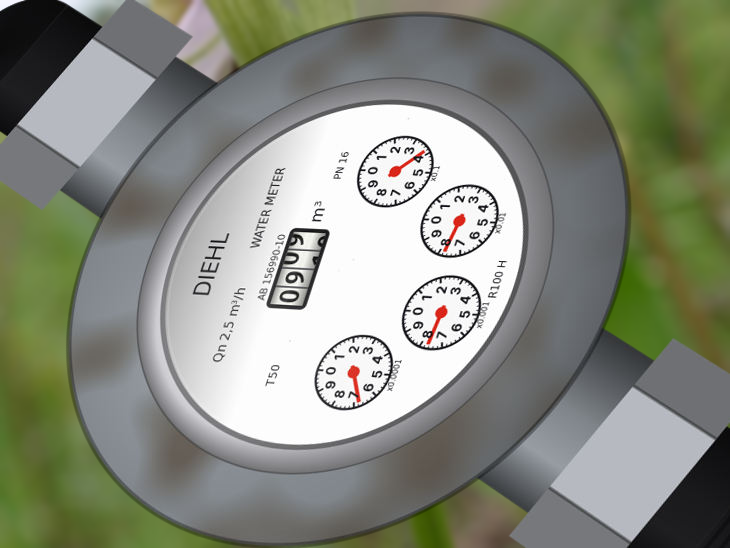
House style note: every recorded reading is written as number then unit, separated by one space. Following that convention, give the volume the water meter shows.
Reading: 909.3776 m³
